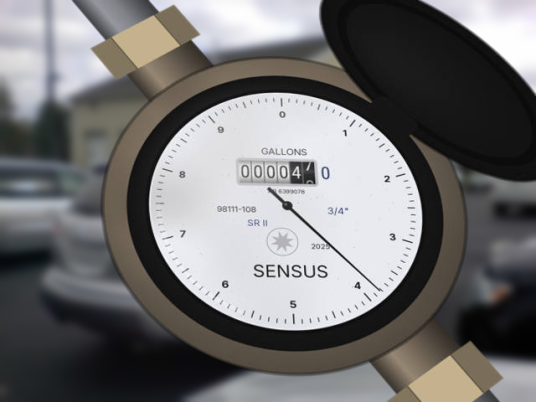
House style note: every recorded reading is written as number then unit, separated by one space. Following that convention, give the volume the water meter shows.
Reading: 473.8 gal
